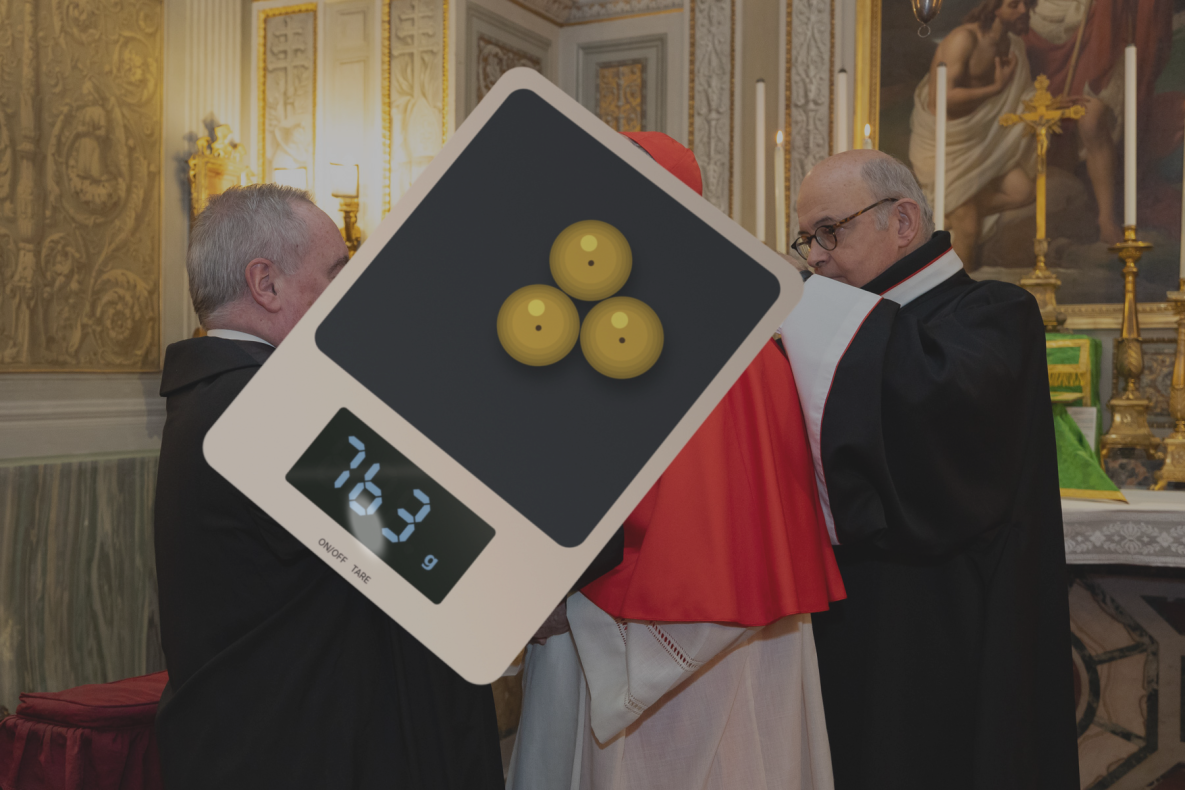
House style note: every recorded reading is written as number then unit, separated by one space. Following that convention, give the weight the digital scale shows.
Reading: 763 g
